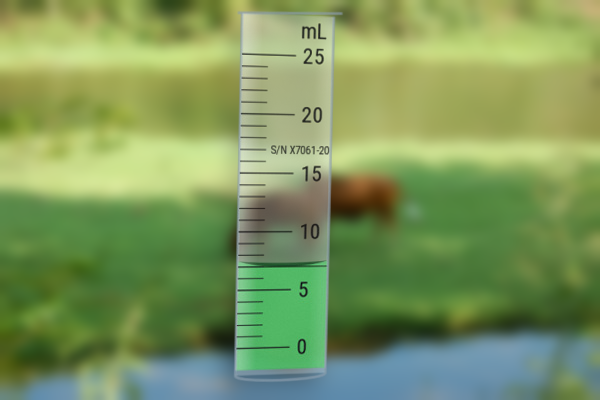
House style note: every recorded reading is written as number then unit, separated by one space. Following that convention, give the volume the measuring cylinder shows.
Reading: 7 mL
